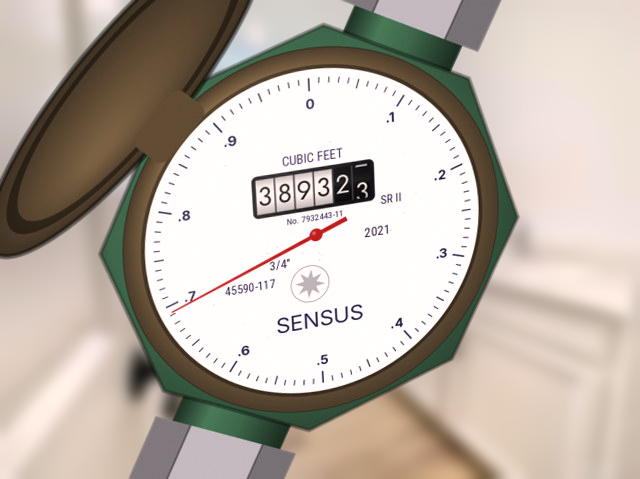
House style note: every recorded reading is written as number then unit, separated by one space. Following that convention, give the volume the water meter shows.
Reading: 389322.69 ft³
